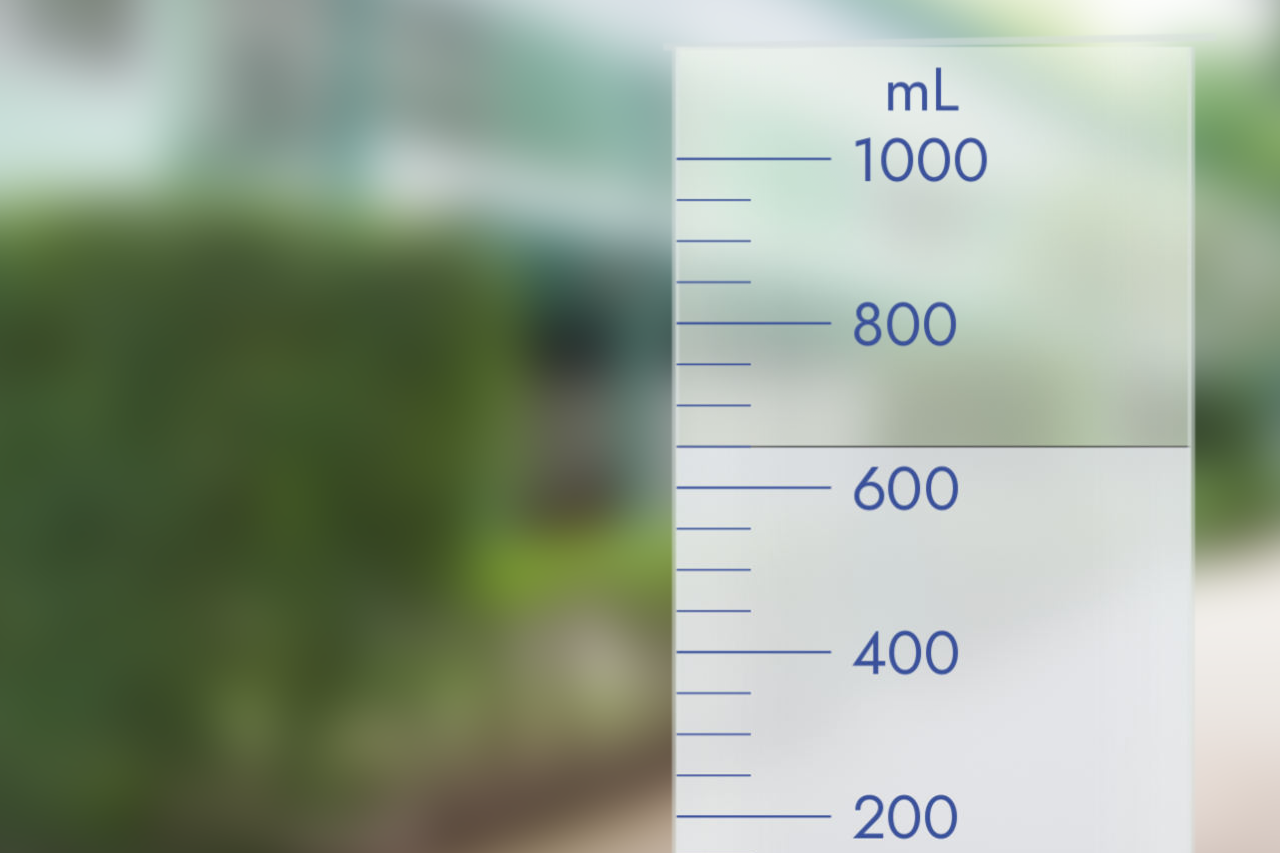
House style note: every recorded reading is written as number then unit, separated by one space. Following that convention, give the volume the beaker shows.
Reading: 650 mL
